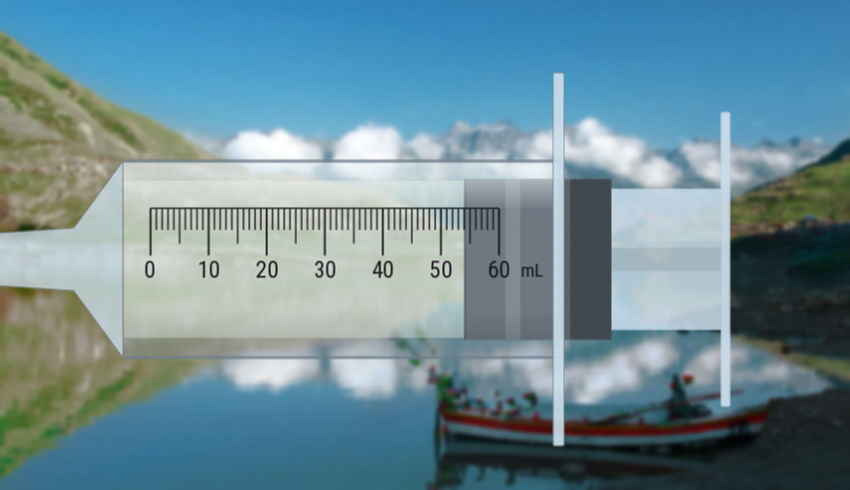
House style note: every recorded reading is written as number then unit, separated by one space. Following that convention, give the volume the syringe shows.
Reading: 54 mL
